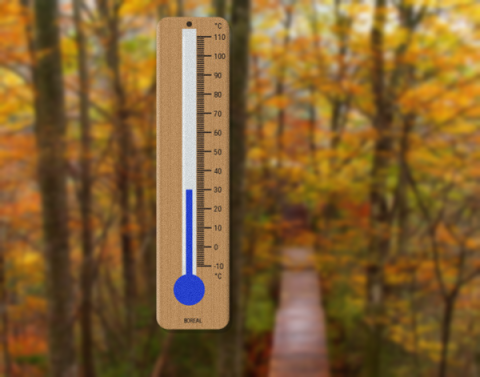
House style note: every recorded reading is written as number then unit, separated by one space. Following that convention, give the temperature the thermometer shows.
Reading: 30 °C
